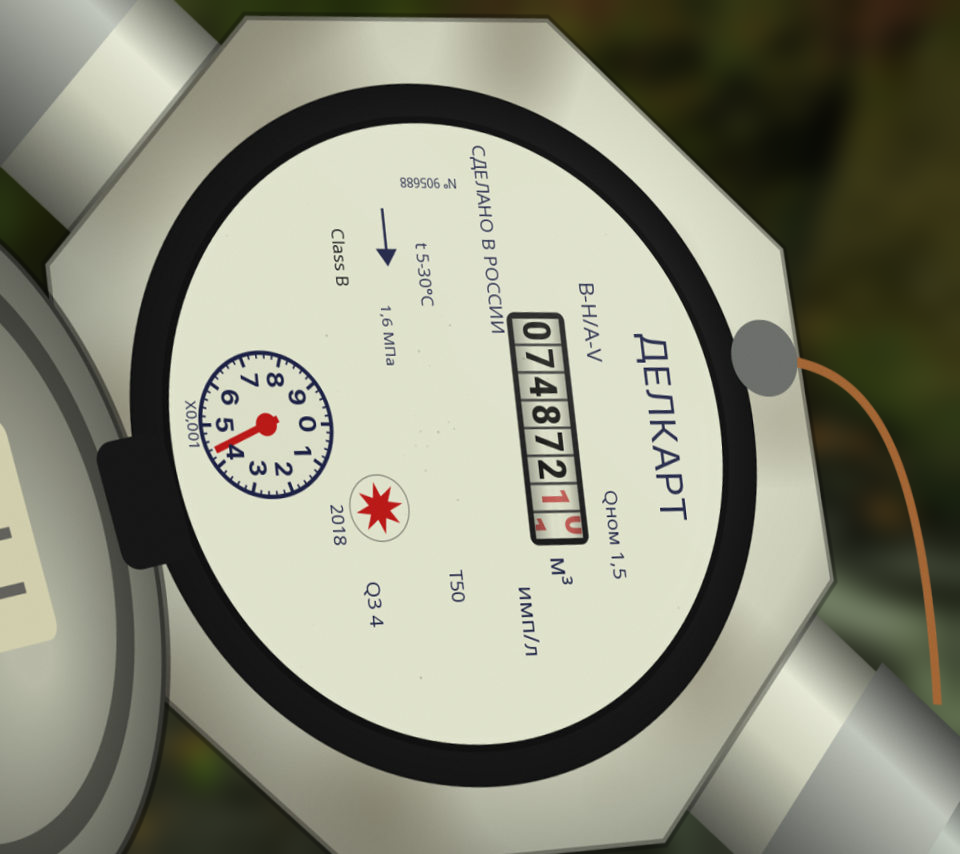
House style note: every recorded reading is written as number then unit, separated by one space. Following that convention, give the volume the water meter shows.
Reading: 74872.104 m³
